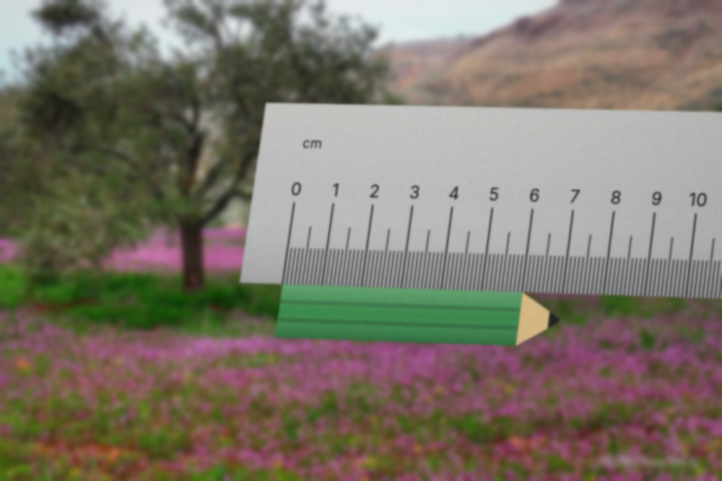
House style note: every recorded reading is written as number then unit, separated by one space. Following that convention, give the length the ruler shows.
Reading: 7 cm
